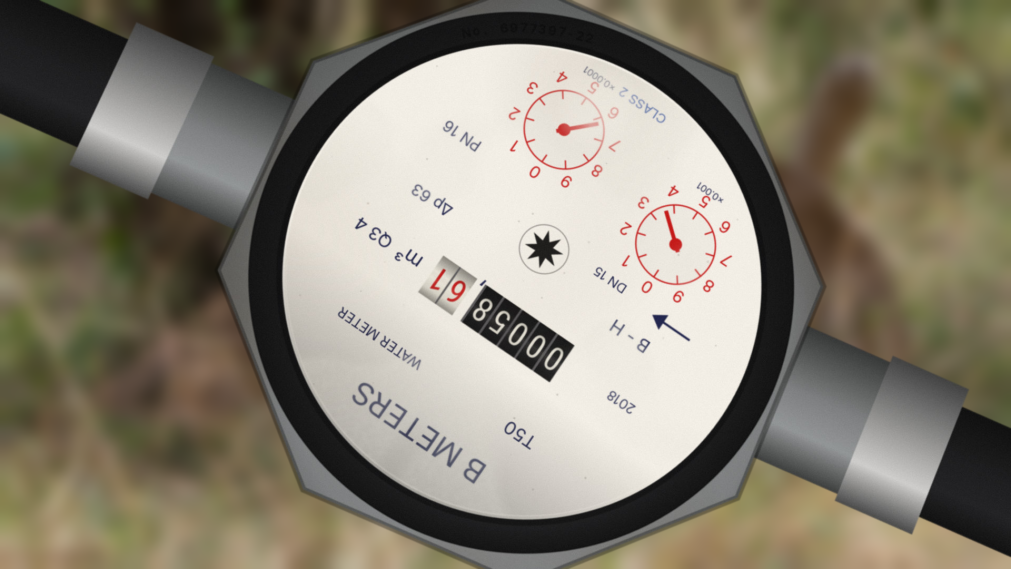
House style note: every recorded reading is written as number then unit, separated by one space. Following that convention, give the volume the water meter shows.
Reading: 58.6136 m³
